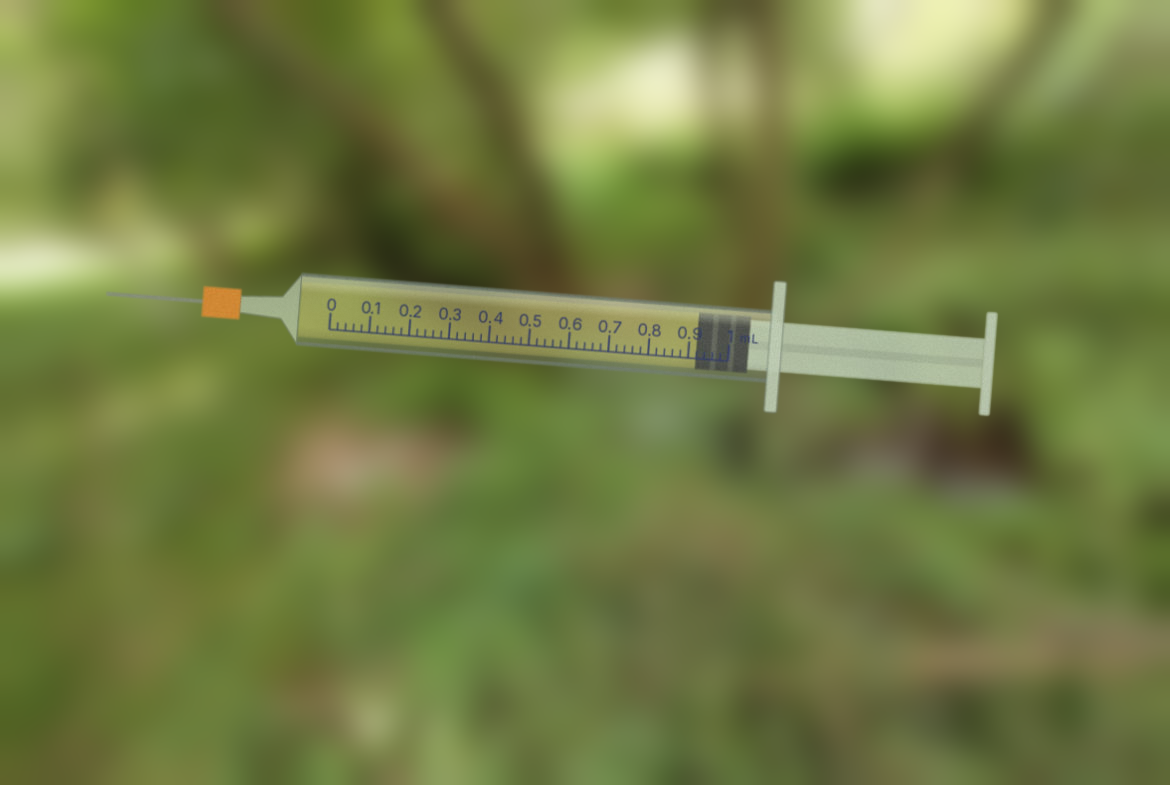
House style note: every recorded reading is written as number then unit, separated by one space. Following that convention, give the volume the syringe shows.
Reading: 0.92 mL
